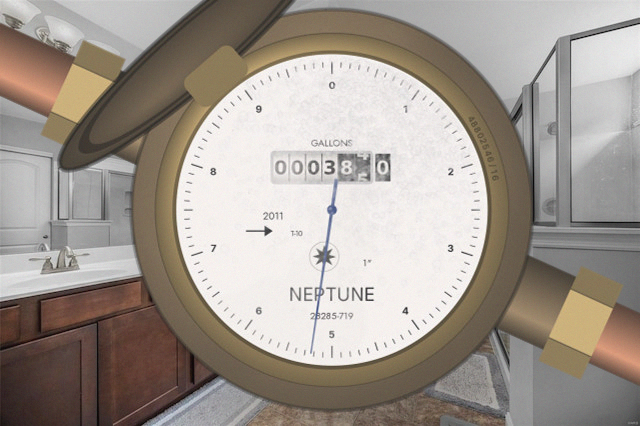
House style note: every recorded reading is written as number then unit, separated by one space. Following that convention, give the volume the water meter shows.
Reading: 3845.2 gal
